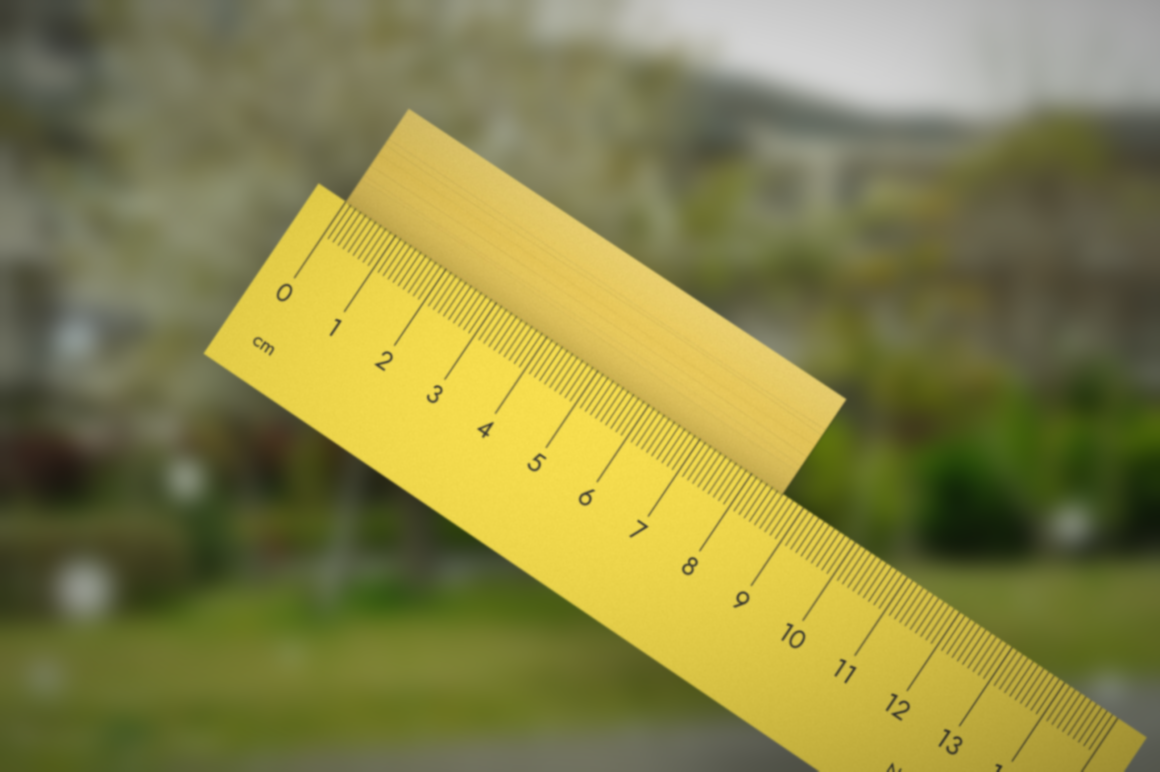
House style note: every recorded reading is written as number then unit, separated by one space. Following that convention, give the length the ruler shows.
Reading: 8.6 cm
